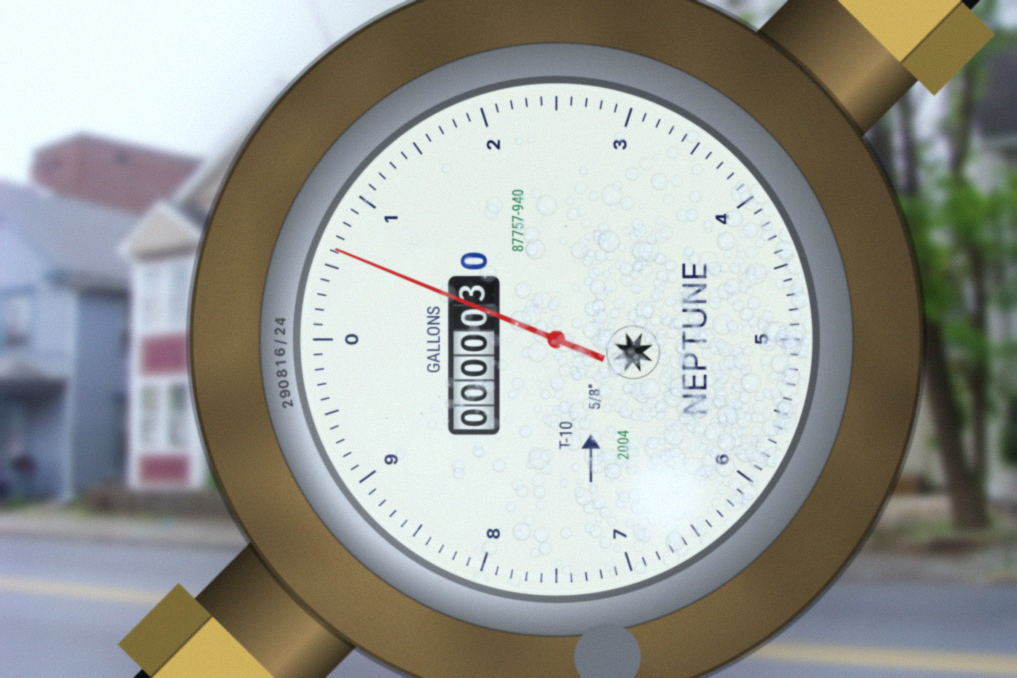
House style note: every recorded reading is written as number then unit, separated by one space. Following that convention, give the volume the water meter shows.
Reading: 30.6 gal
